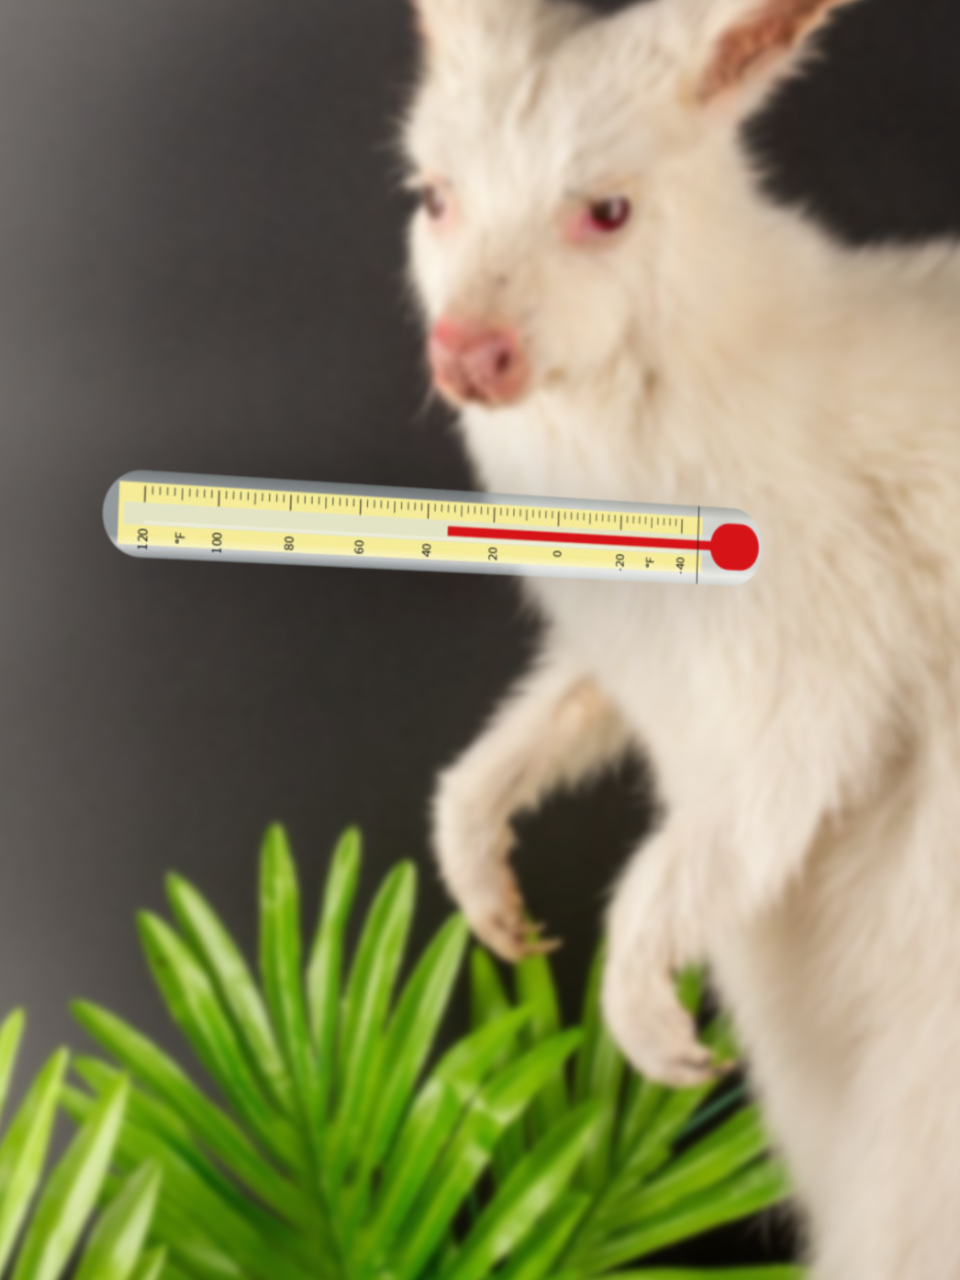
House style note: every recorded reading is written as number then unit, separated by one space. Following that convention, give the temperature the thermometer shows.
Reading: 34 °F
